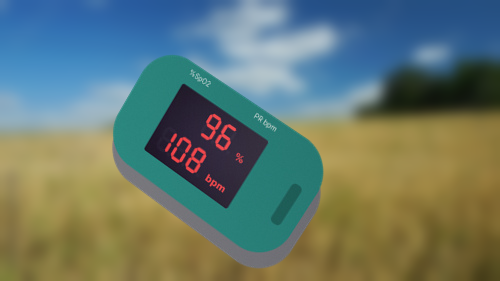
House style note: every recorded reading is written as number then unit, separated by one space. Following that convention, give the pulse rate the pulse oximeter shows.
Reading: 108 bpm
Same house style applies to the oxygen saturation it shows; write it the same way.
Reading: 96 %
